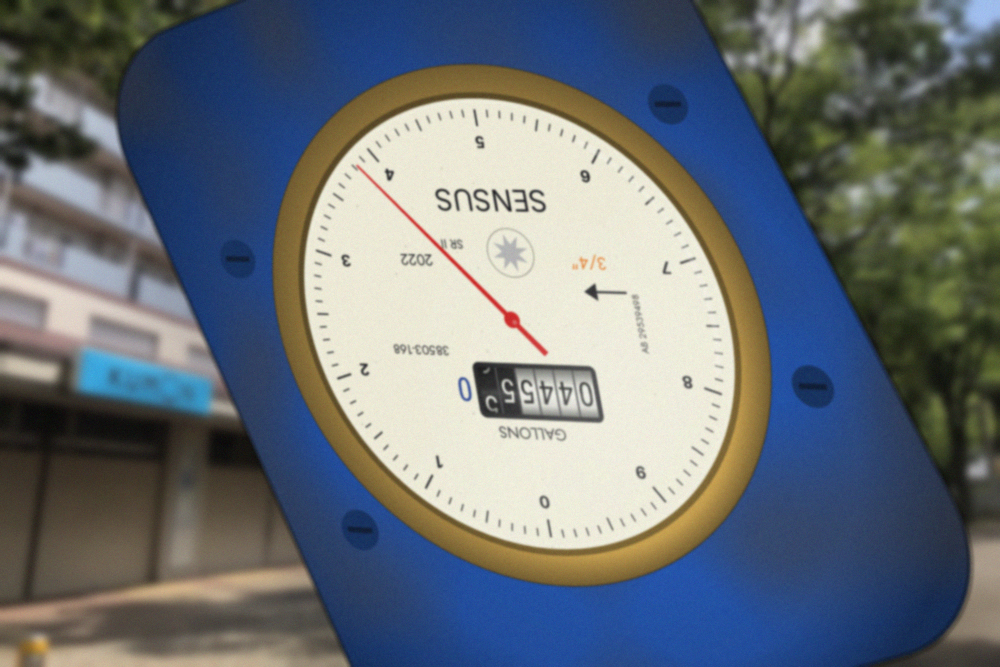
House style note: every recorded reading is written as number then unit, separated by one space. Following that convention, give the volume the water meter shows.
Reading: 445553.8 gal
